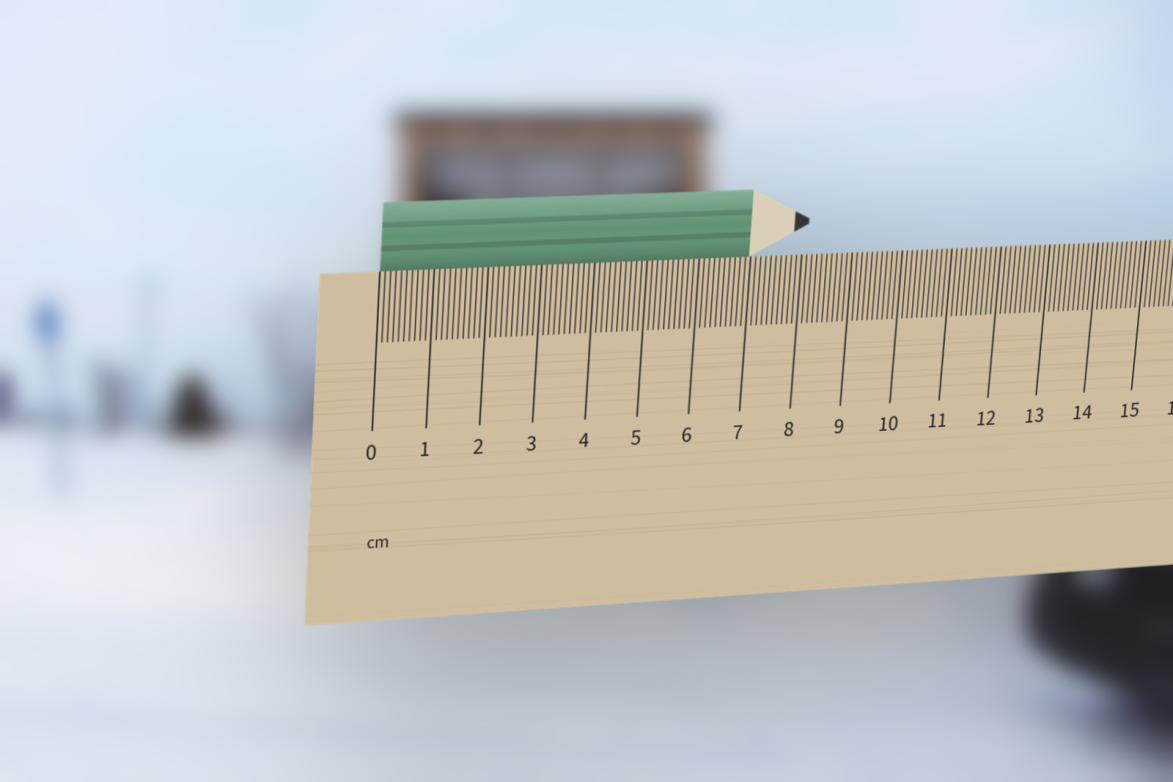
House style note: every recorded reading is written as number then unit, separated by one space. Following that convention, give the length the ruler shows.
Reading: 8.1 cm
